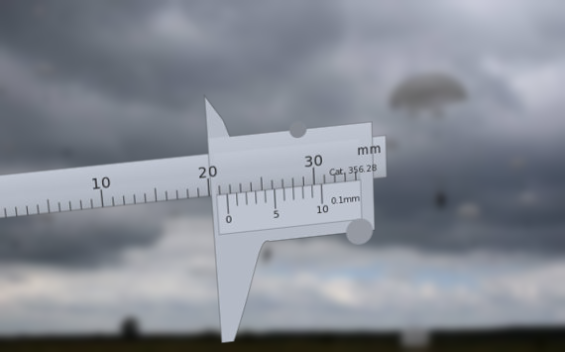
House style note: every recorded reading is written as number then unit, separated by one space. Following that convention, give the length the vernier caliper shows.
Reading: 21.7 mm
